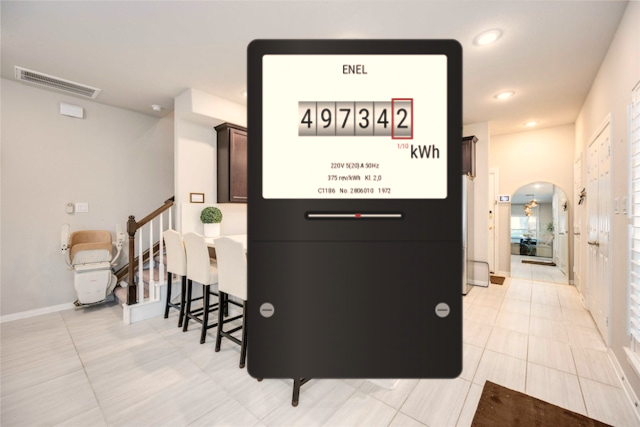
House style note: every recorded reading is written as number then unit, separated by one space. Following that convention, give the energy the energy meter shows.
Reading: 49734.2 kWh
